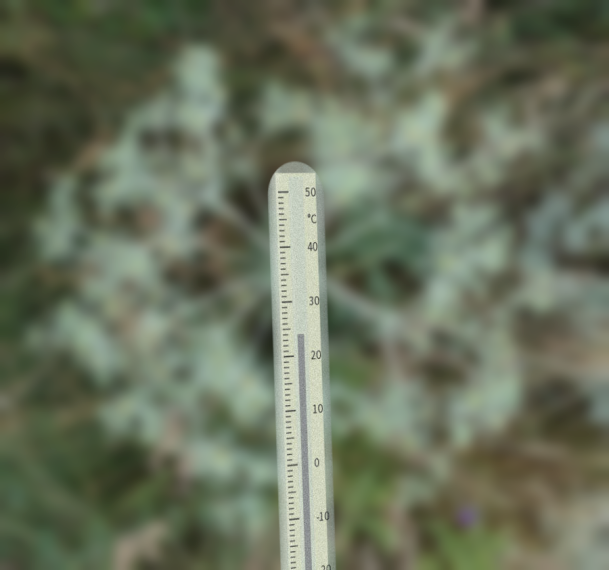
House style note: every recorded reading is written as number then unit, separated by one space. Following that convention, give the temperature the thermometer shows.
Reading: 24 °C
